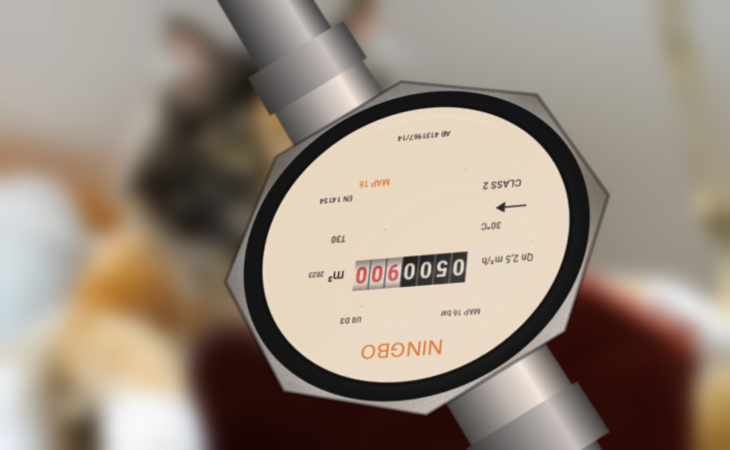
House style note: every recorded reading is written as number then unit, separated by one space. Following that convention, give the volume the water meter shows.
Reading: 500.900 m³
